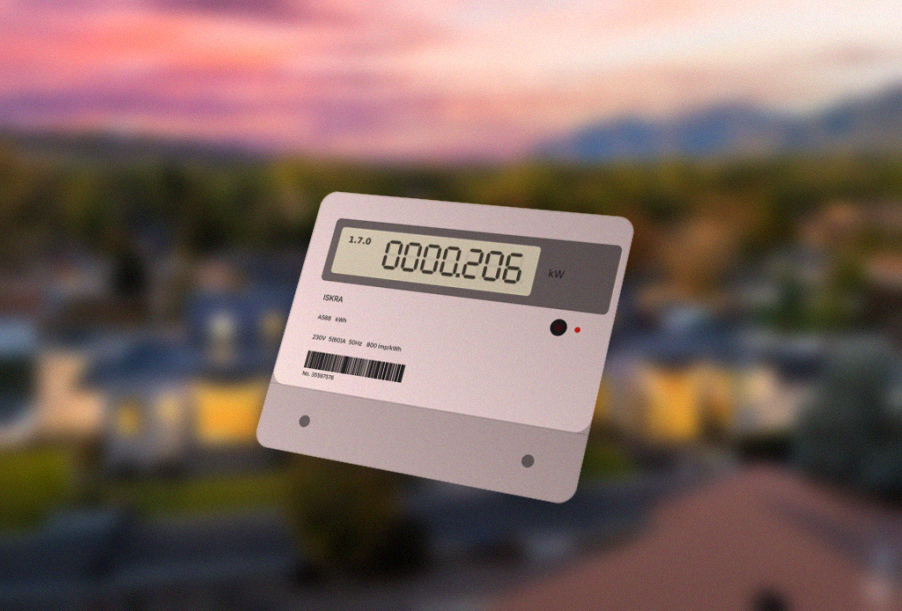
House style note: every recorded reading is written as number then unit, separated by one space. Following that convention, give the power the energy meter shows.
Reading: 0.206 kW
